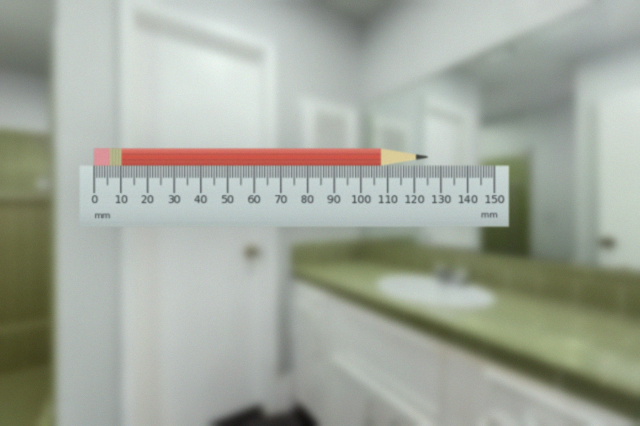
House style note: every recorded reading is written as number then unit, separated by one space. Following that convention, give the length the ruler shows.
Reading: 125 mm
